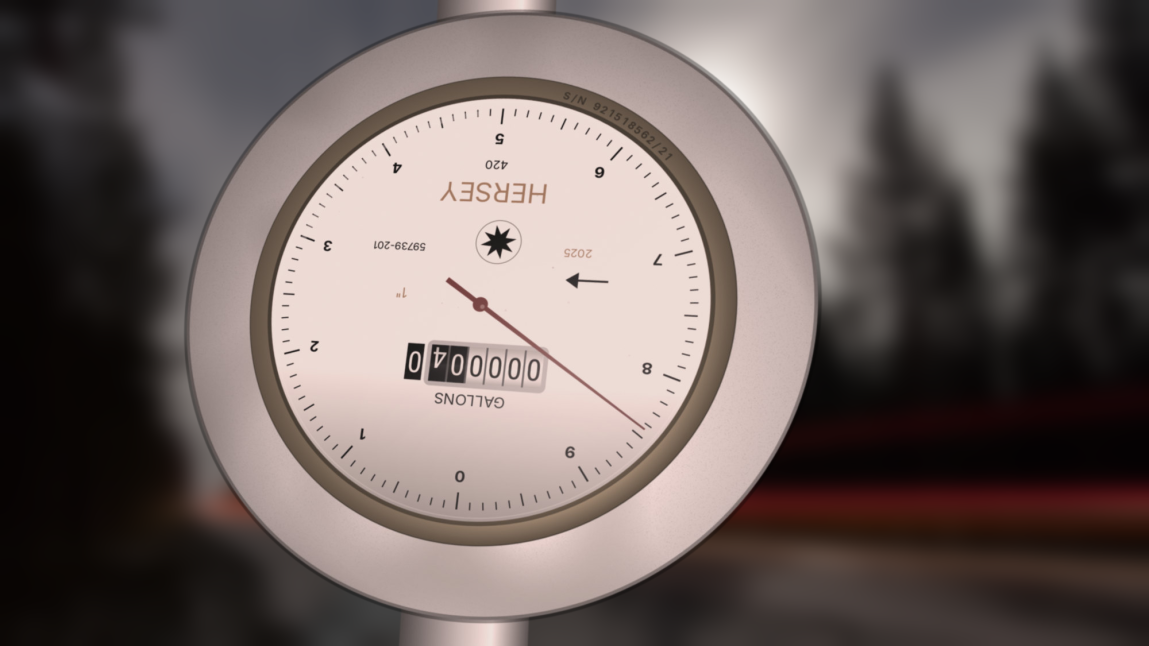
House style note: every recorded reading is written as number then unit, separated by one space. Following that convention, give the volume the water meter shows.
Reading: 38.4 gal
